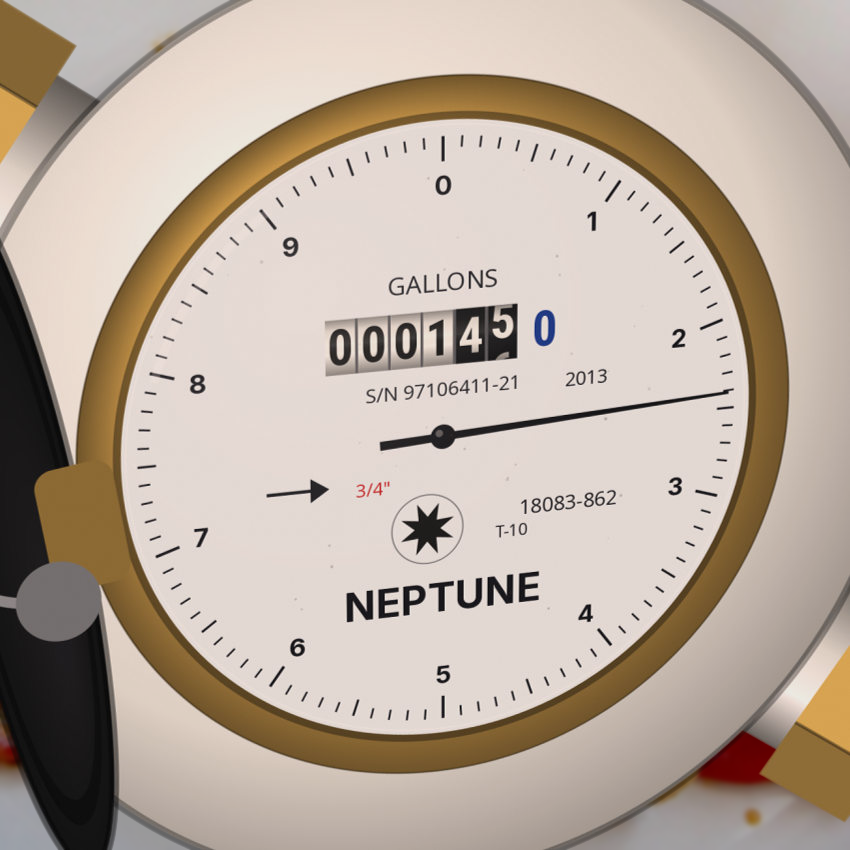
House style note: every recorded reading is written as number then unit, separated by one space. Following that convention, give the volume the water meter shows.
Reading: 1452.4 gal
